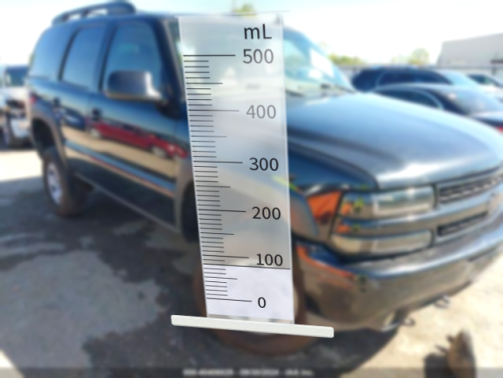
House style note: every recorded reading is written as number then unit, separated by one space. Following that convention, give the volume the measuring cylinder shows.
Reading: 80 mL
